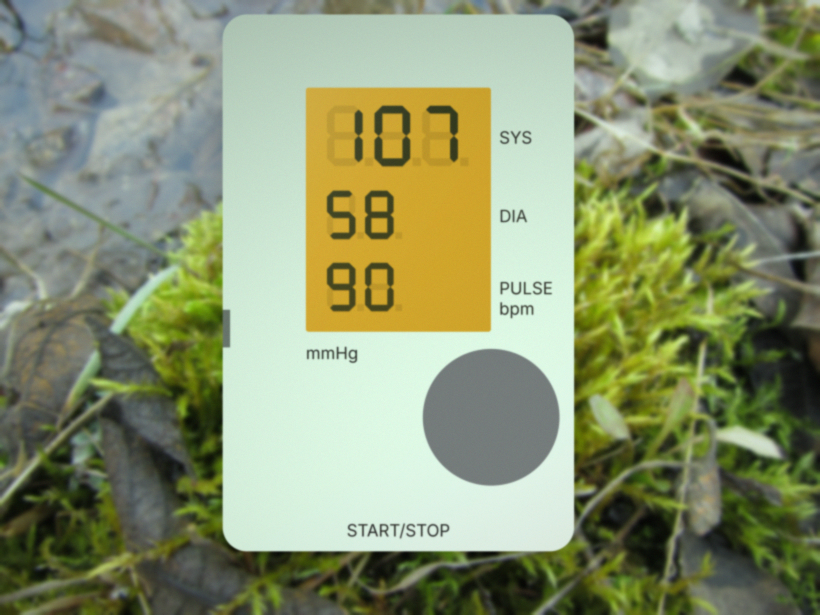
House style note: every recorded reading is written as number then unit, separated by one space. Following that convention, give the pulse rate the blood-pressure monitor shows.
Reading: 90 bpm
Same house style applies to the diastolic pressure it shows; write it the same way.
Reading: 58 mmHg
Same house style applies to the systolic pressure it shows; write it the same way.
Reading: 107 mmHg
